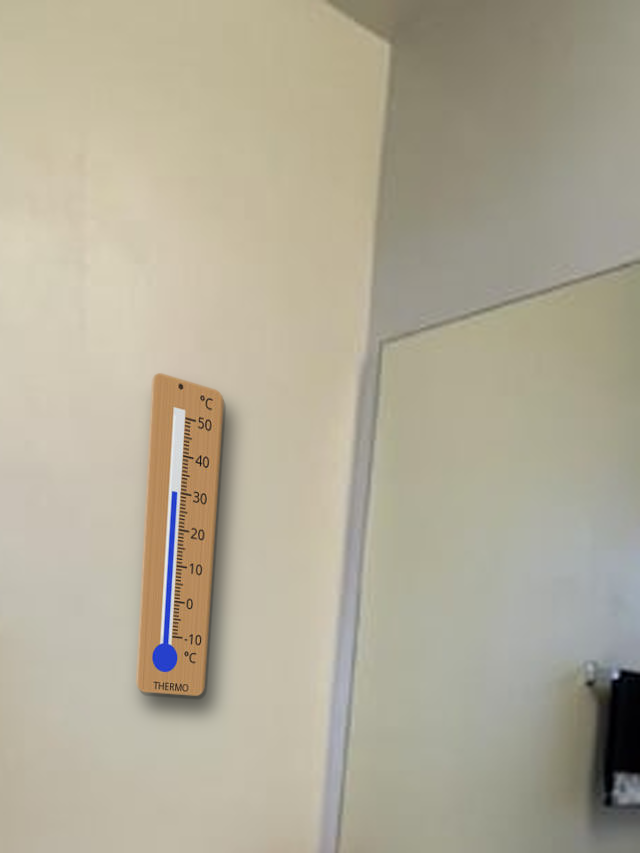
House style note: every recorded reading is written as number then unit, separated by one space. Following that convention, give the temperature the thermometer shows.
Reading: 30 °C
